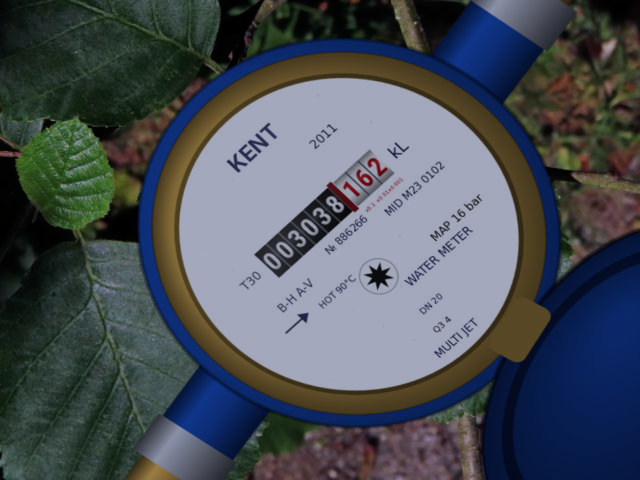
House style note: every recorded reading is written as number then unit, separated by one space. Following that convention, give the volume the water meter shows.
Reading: 3038.162 kL
